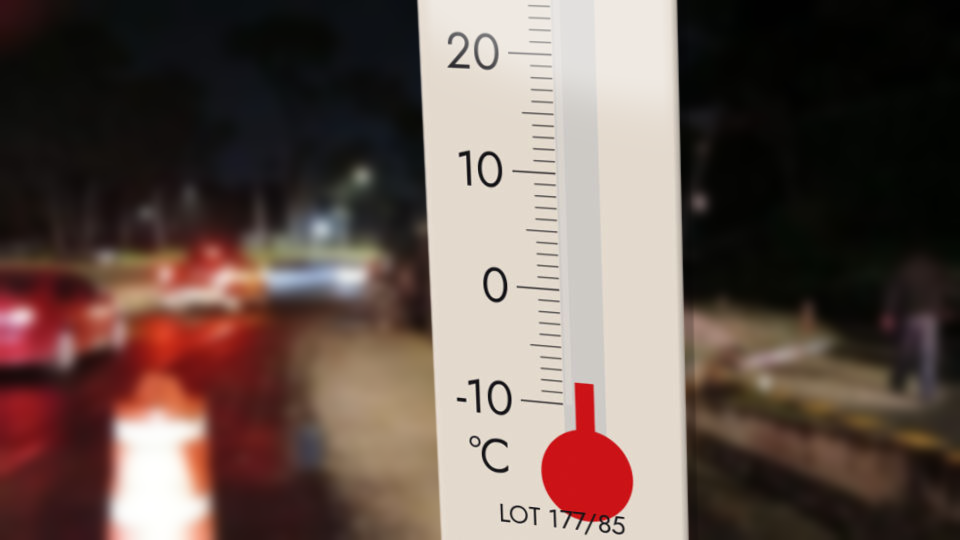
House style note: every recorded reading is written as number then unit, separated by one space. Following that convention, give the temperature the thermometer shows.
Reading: -8 °C
